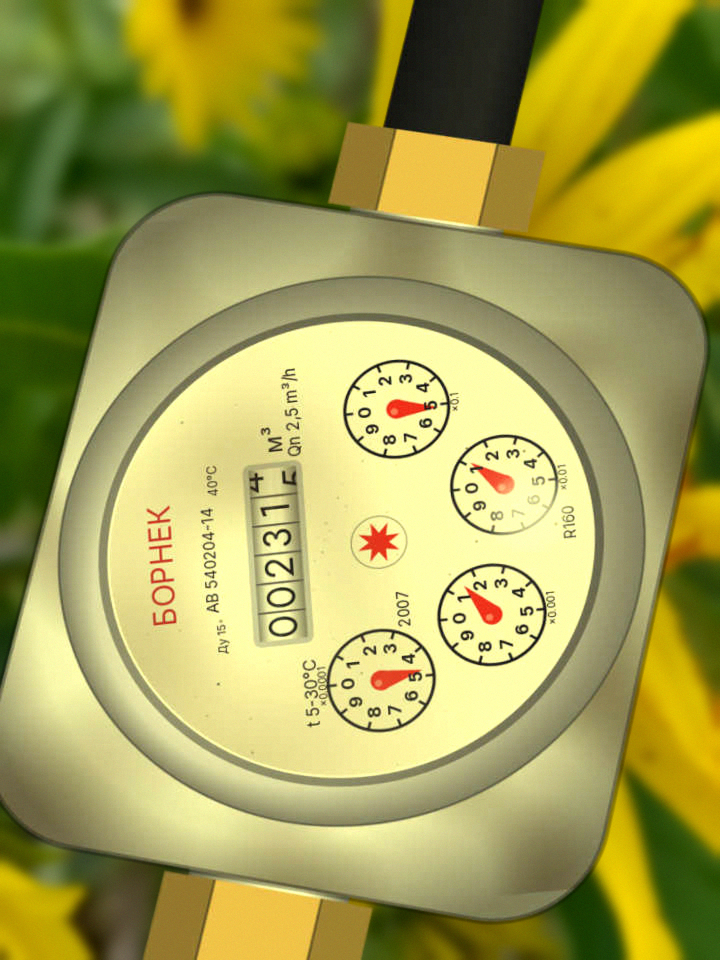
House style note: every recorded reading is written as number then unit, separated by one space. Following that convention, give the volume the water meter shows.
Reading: 2314.5114 m³
